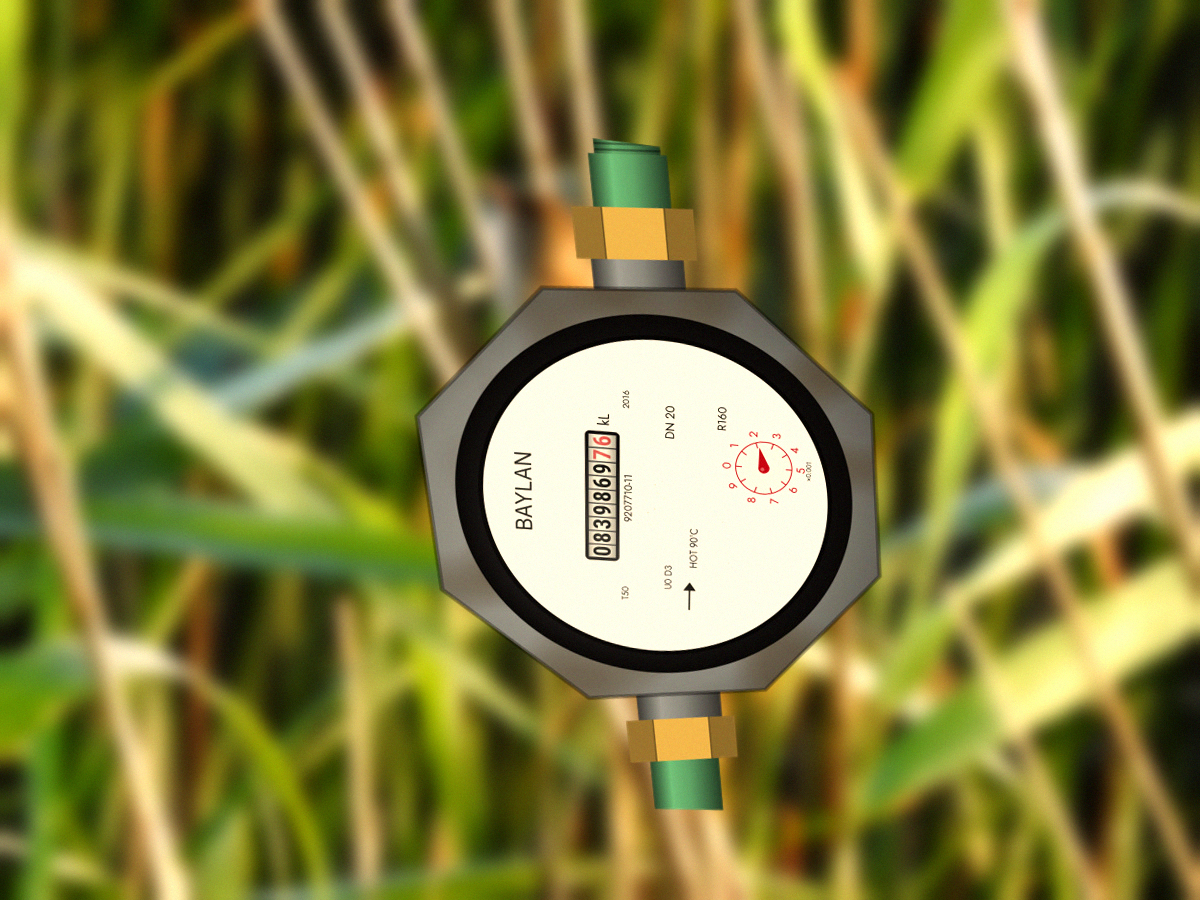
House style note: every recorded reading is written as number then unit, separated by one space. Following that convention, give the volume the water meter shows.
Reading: 839869.762 kL
